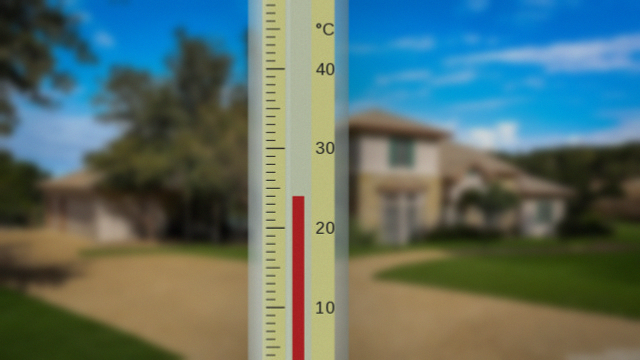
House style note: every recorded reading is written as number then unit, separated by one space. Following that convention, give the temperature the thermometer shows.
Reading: 24 °C
